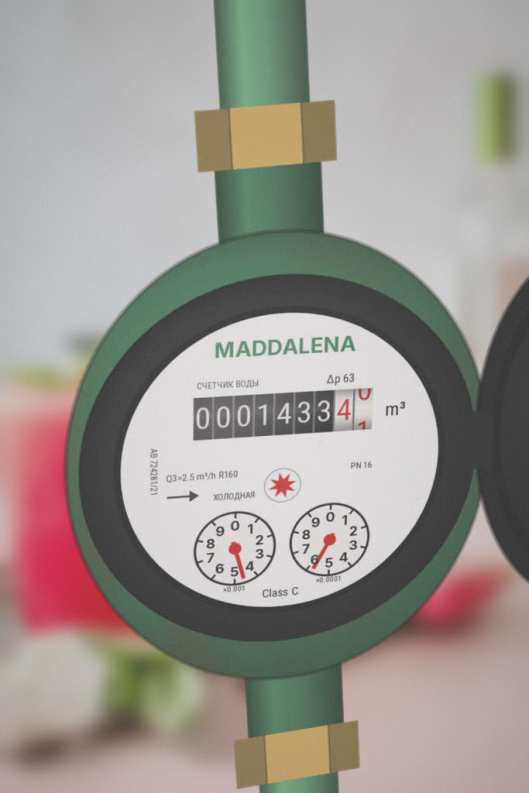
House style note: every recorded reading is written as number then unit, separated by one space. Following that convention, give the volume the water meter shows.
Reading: 1433.4045 m³
